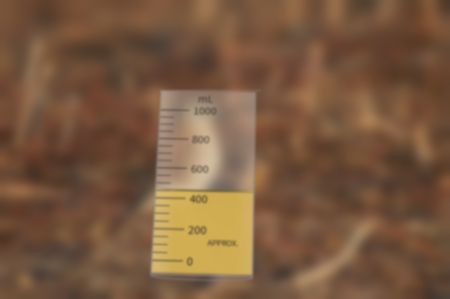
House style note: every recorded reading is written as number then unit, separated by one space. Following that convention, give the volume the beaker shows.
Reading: 450 mL
